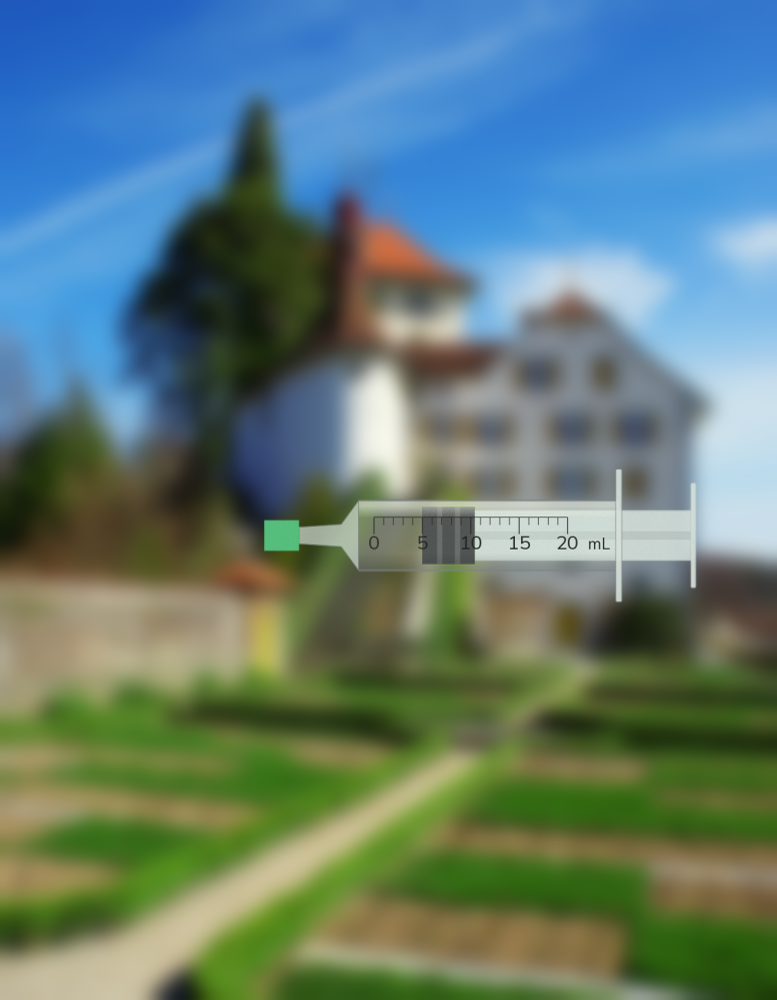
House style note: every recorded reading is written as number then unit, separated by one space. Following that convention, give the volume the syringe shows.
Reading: 5 mL
